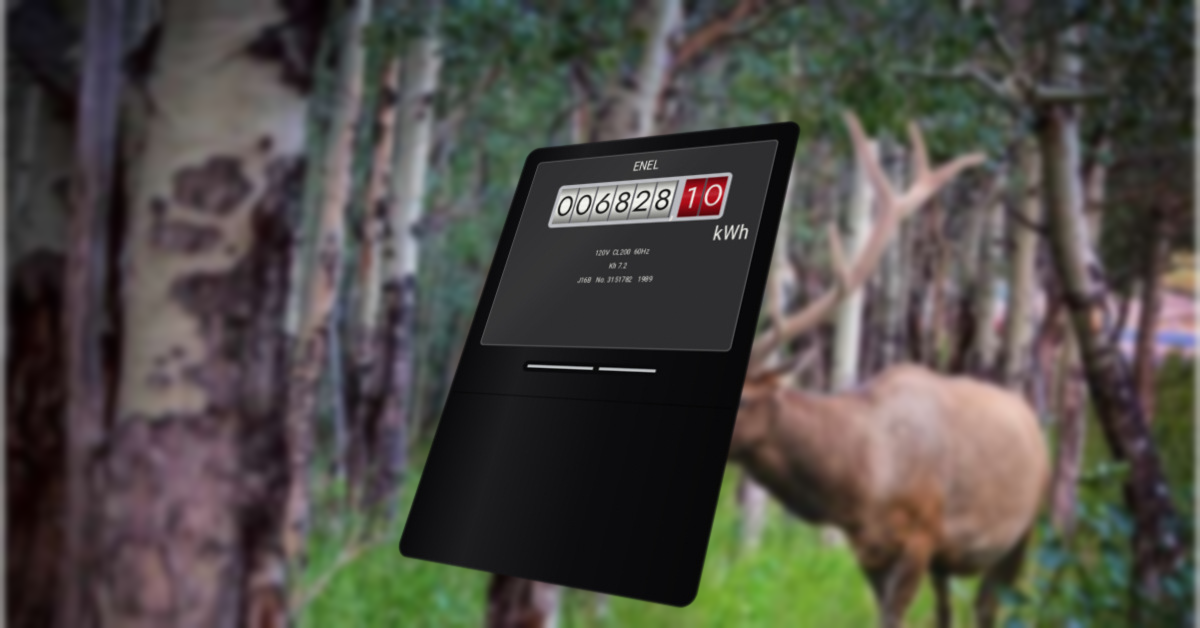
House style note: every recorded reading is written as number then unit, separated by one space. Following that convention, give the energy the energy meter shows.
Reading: 6828.10 kWh
